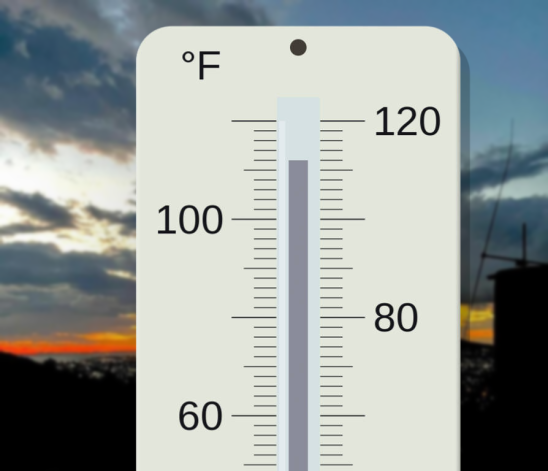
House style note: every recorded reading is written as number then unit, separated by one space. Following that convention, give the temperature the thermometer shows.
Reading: 112 °F
